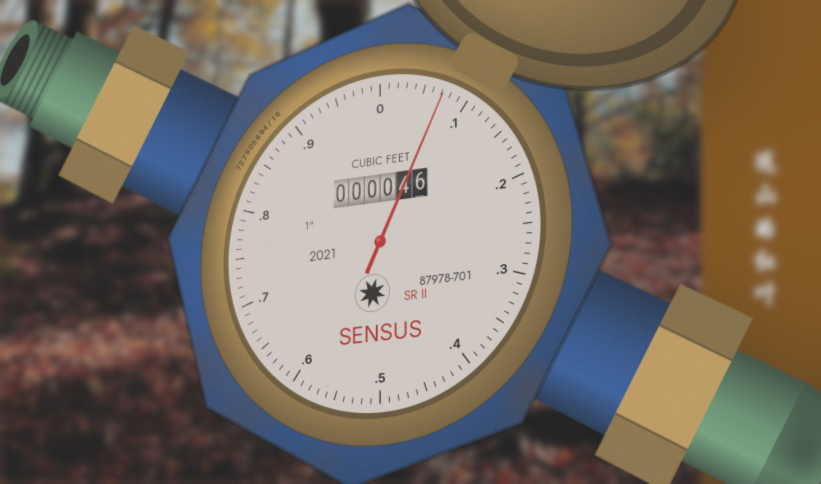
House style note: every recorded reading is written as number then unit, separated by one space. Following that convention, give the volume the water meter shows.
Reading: 46.07 ft³
